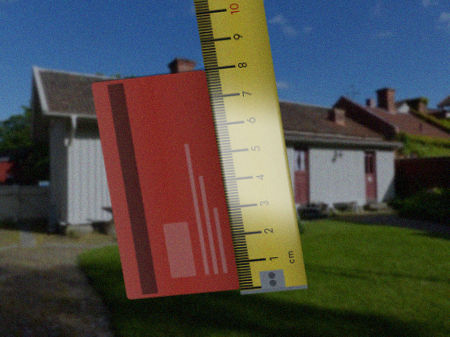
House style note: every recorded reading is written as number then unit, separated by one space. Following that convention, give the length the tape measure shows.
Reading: 8 cm
